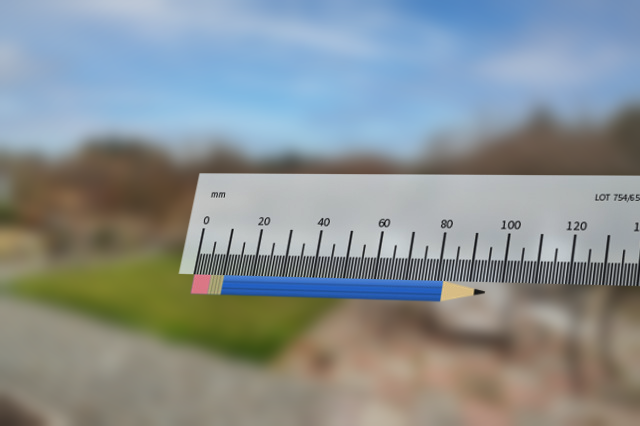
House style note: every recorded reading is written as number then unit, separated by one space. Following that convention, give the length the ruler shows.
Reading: 95 mm
